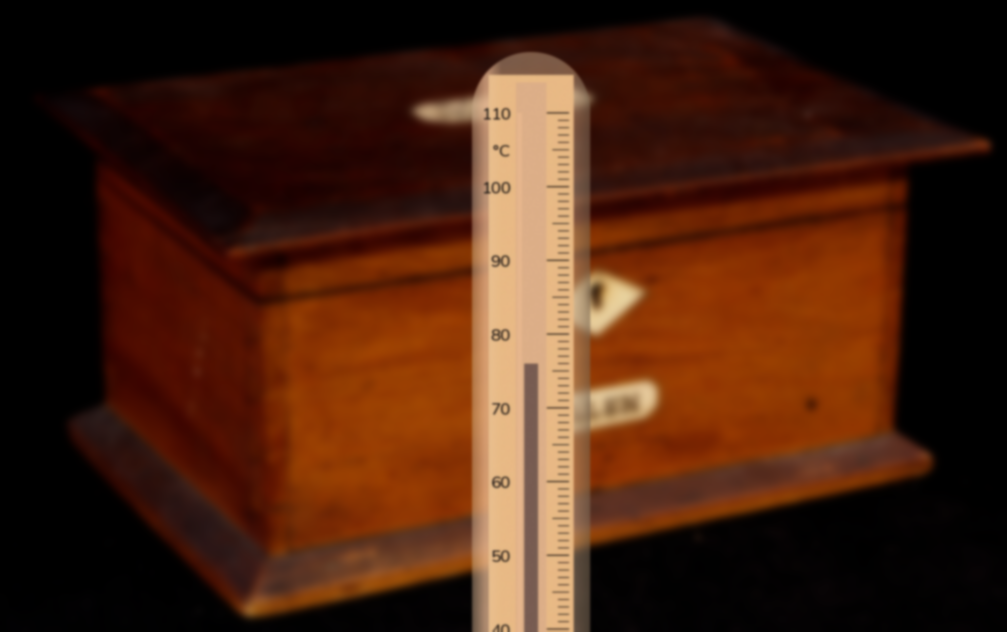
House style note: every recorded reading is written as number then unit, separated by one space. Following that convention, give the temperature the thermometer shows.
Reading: 76 °C
